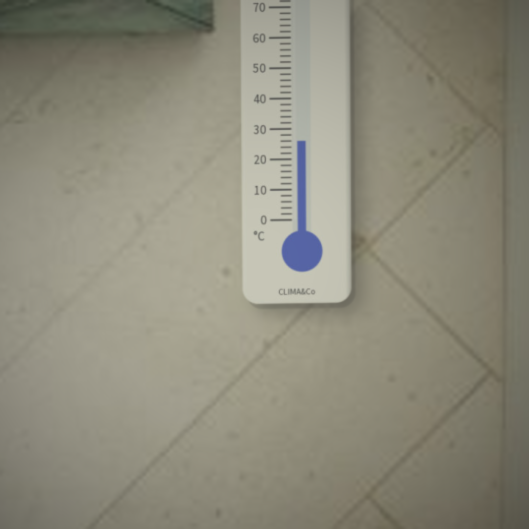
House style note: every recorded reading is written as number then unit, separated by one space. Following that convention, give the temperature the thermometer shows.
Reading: 26 °C
